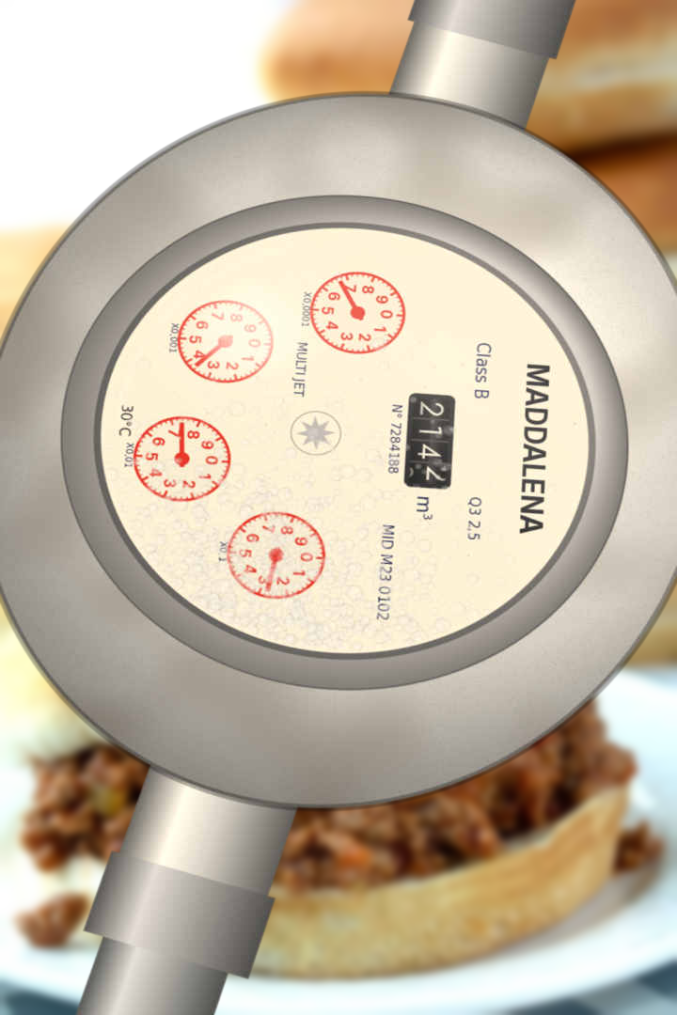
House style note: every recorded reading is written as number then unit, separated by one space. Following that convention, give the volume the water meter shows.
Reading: 2142.2736 m³
